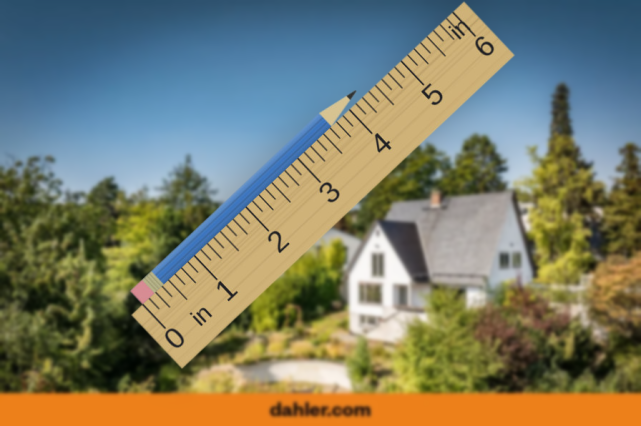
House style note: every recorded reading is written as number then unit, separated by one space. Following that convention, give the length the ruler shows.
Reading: 4.25 in
